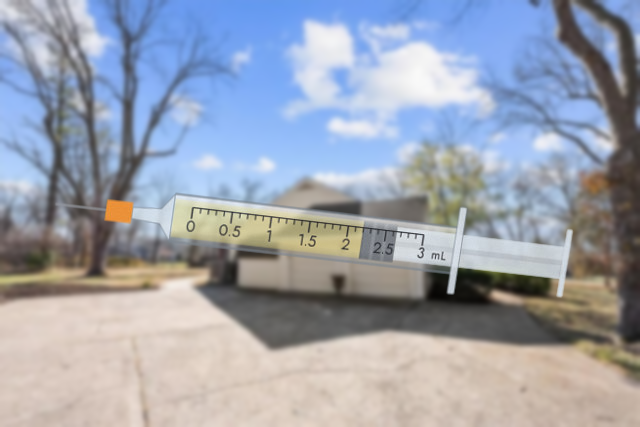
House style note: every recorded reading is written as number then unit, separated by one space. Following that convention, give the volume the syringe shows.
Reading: 2.2 mL
